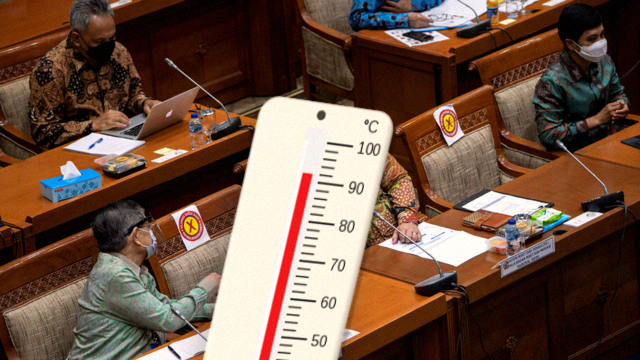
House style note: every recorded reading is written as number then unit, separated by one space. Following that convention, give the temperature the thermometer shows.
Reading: 92 °C
